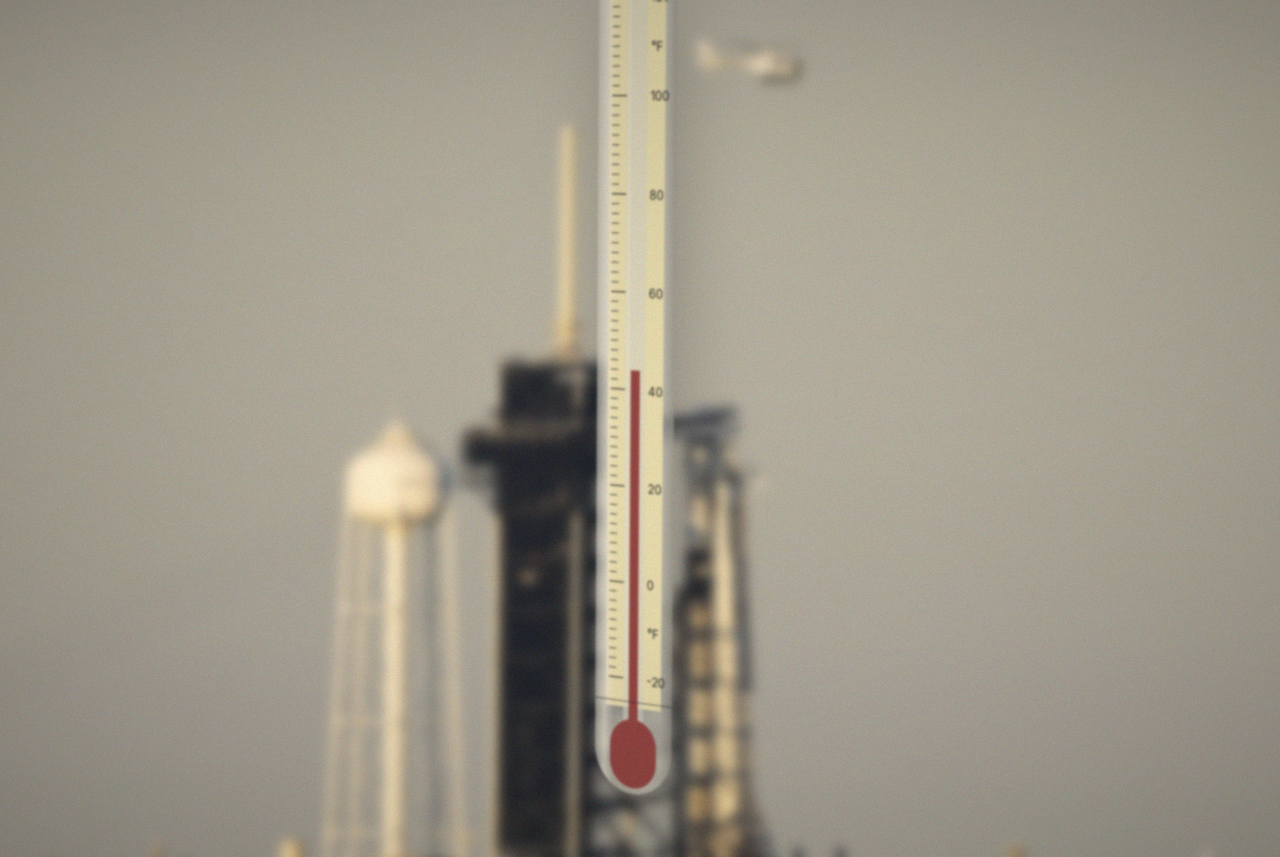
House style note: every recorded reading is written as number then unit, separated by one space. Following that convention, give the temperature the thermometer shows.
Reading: 44 °F
